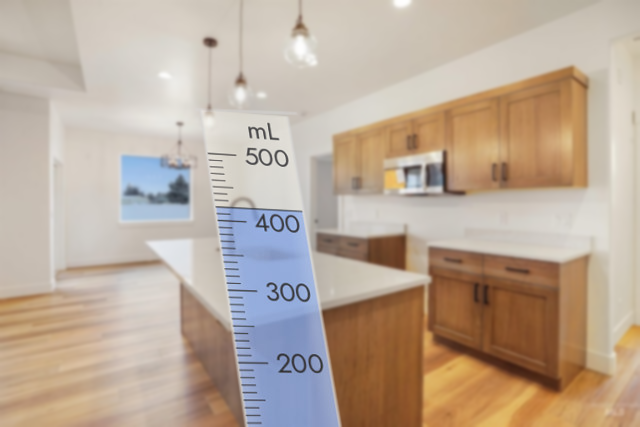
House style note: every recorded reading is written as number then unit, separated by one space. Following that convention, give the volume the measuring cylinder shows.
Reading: 420 mL
